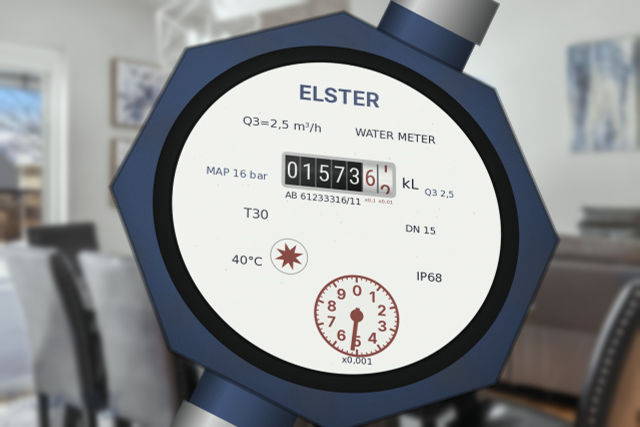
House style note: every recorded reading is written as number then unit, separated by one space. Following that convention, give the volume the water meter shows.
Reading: 1573.615 kL
